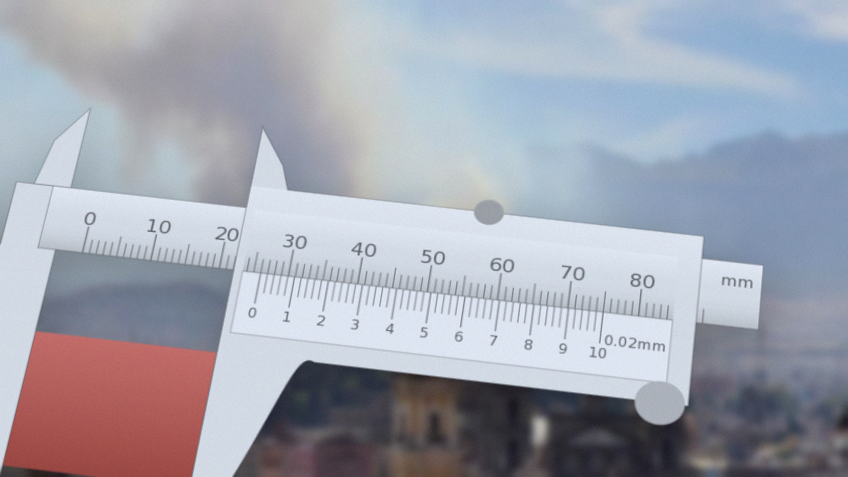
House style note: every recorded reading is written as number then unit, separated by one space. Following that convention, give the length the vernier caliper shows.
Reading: 26.0 mm
